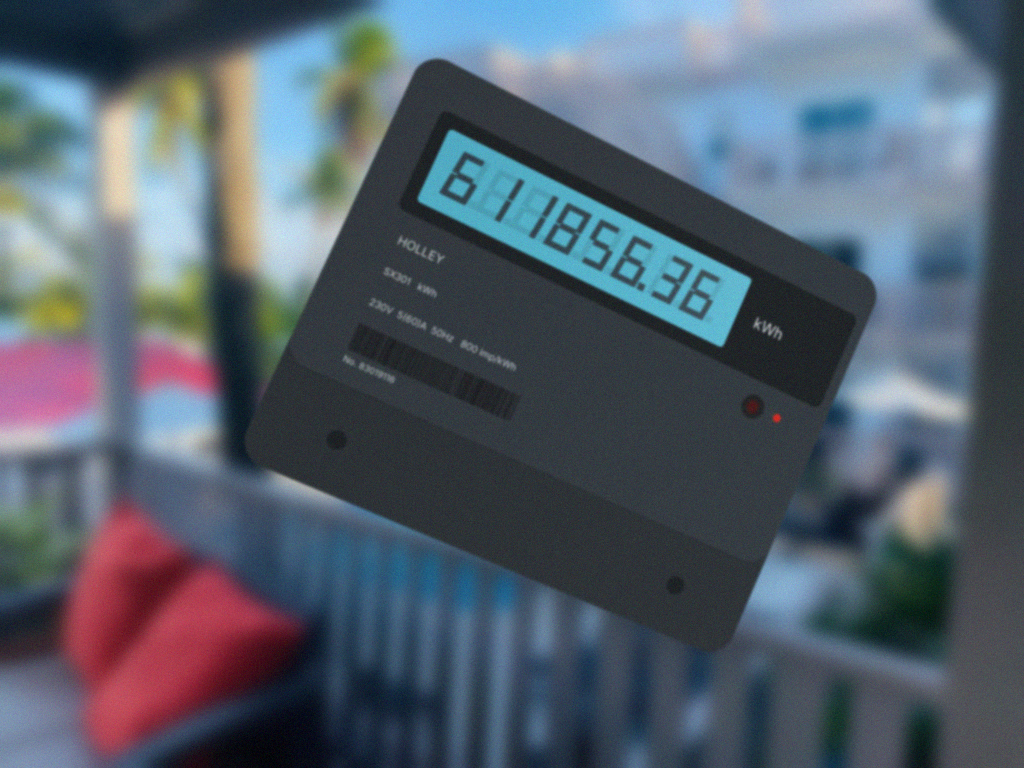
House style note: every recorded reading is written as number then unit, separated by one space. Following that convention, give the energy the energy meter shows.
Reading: 611856.36 kWh
